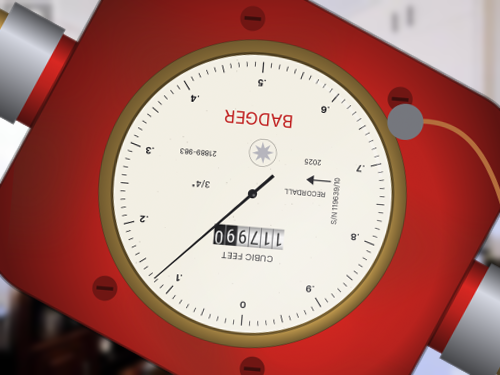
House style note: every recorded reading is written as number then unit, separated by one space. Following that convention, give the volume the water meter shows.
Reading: 117990.12 ft³
